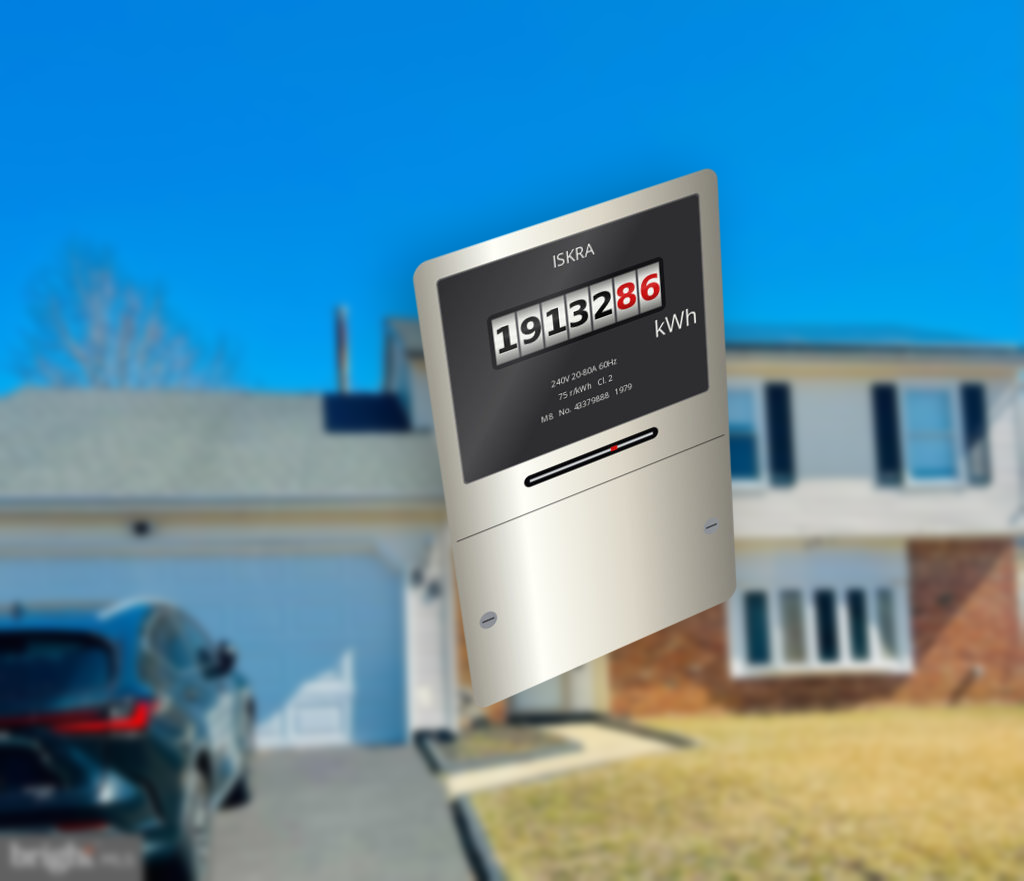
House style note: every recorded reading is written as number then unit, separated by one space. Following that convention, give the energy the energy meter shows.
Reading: 19132.86 kWh
